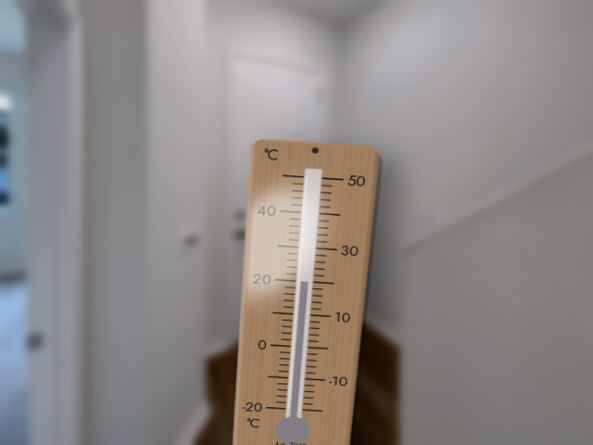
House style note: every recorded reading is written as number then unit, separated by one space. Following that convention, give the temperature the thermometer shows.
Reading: 20 °C
